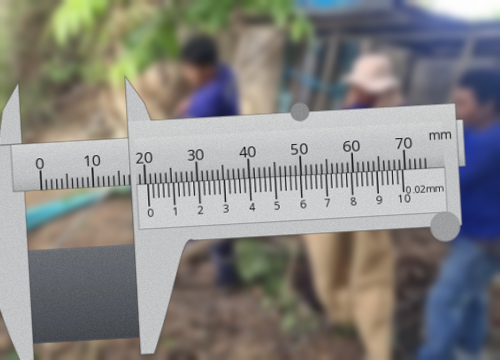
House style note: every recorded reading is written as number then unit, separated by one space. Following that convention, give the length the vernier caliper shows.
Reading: 20.5 mm
